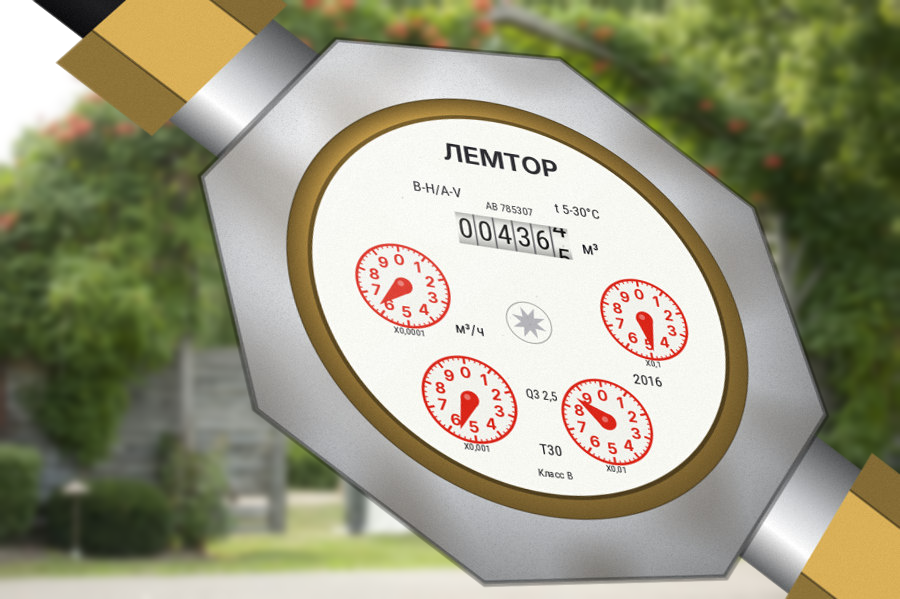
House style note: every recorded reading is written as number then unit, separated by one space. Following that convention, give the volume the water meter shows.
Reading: 4364.4856 m³
